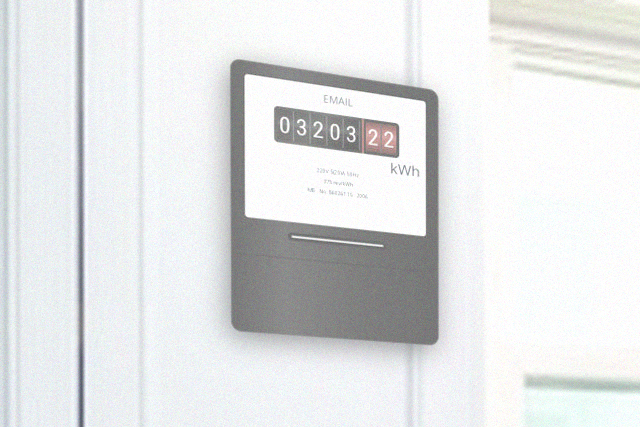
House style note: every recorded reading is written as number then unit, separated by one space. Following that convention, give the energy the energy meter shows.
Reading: 3203.22 kWh
